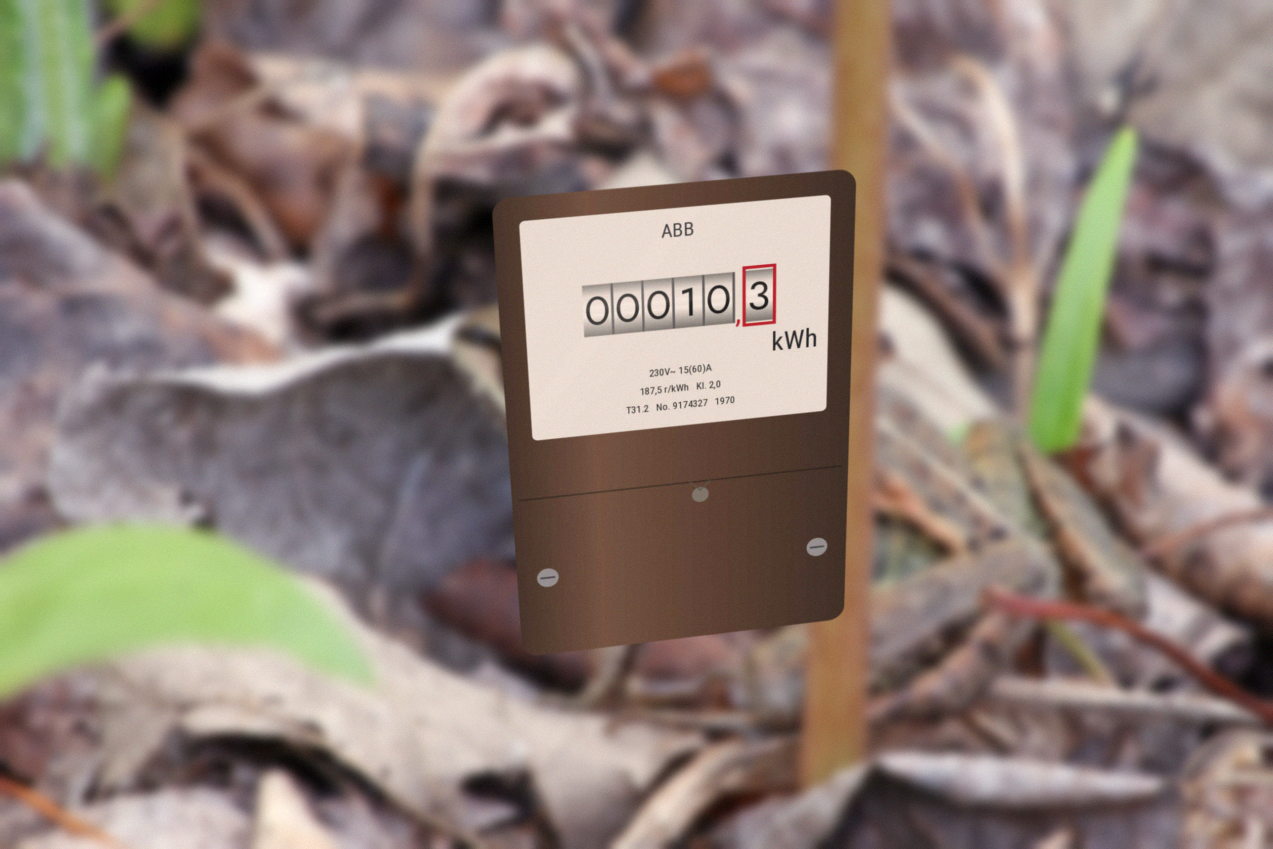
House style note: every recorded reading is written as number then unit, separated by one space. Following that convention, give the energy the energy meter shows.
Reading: 10.3 kWh
